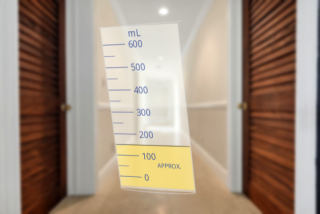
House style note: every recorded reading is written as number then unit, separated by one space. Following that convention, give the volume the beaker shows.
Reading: 150 mL
